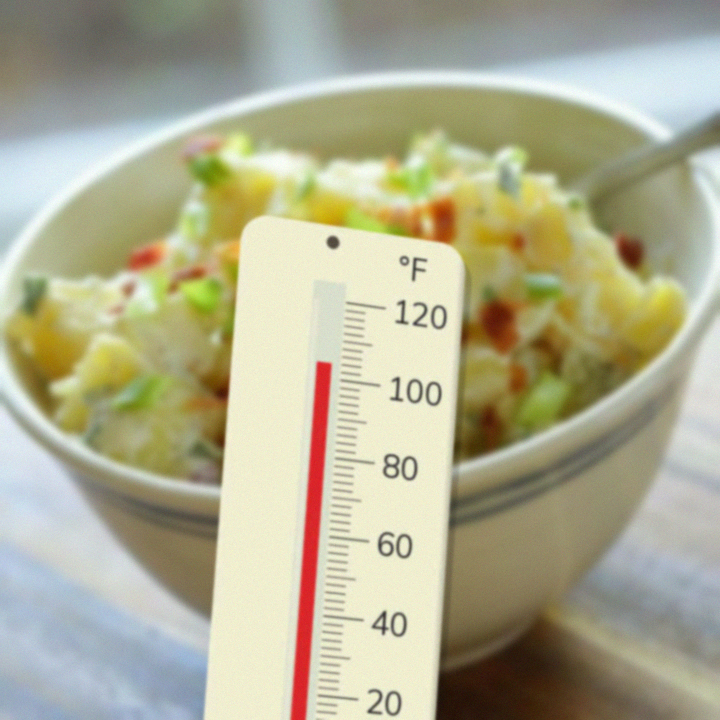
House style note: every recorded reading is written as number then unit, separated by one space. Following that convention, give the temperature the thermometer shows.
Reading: 104 °F
